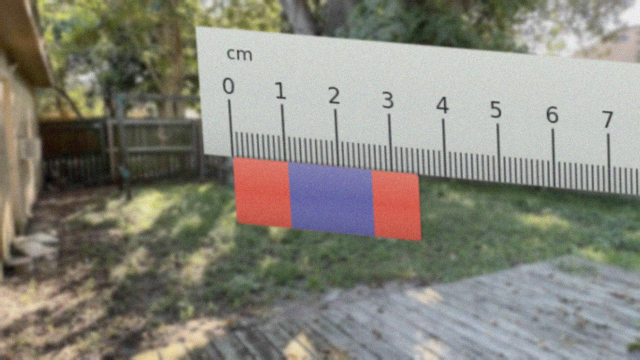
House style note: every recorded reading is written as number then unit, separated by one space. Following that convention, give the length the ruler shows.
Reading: 3.5 cm
